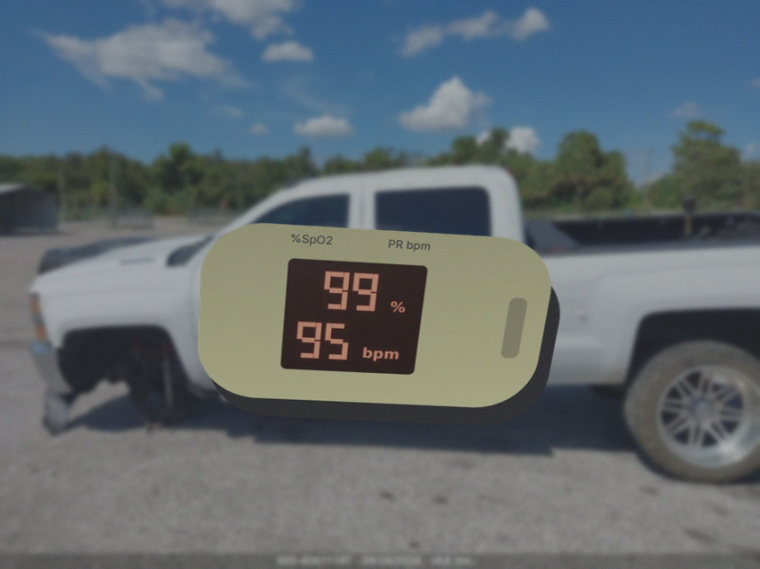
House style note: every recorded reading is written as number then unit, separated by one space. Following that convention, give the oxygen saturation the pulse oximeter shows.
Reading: 99 %
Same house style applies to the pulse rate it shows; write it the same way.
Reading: 95 bpm
